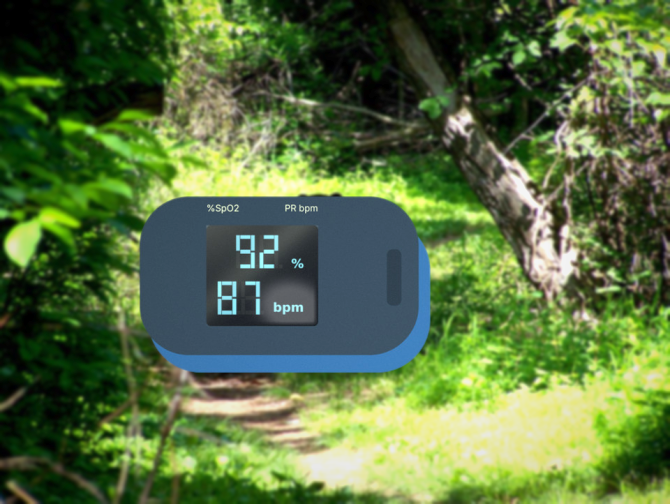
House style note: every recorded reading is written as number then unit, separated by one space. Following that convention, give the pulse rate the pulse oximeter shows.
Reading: 87 bpm
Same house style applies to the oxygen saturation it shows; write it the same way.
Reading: 92 %
